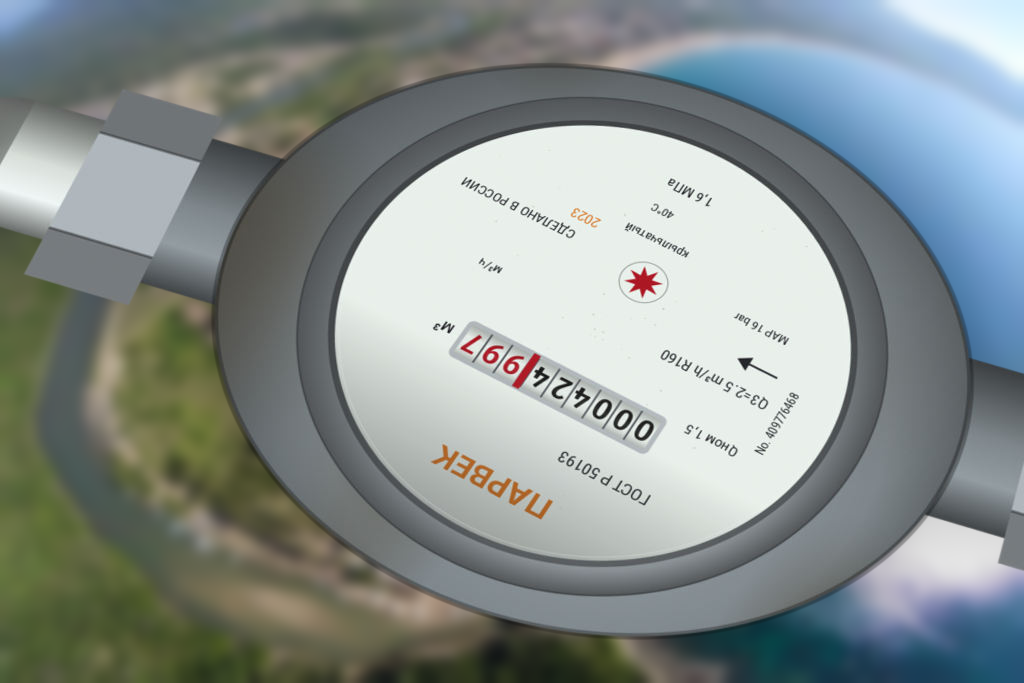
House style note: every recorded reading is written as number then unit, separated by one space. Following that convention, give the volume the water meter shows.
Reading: 424.997 m³
